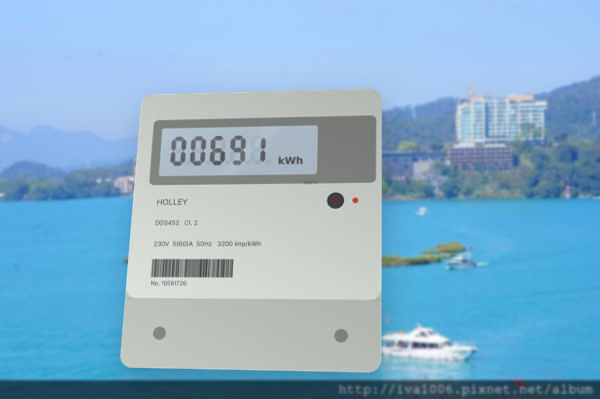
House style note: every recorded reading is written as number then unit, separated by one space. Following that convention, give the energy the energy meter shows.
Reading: 691 kWh
